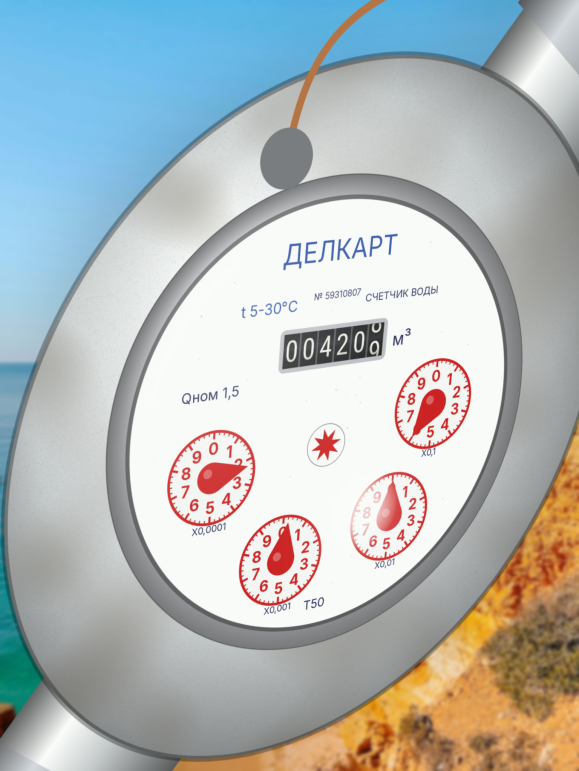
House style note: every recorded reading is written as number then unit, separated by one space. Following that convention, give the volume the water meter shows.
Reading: 4208.6002 m³
